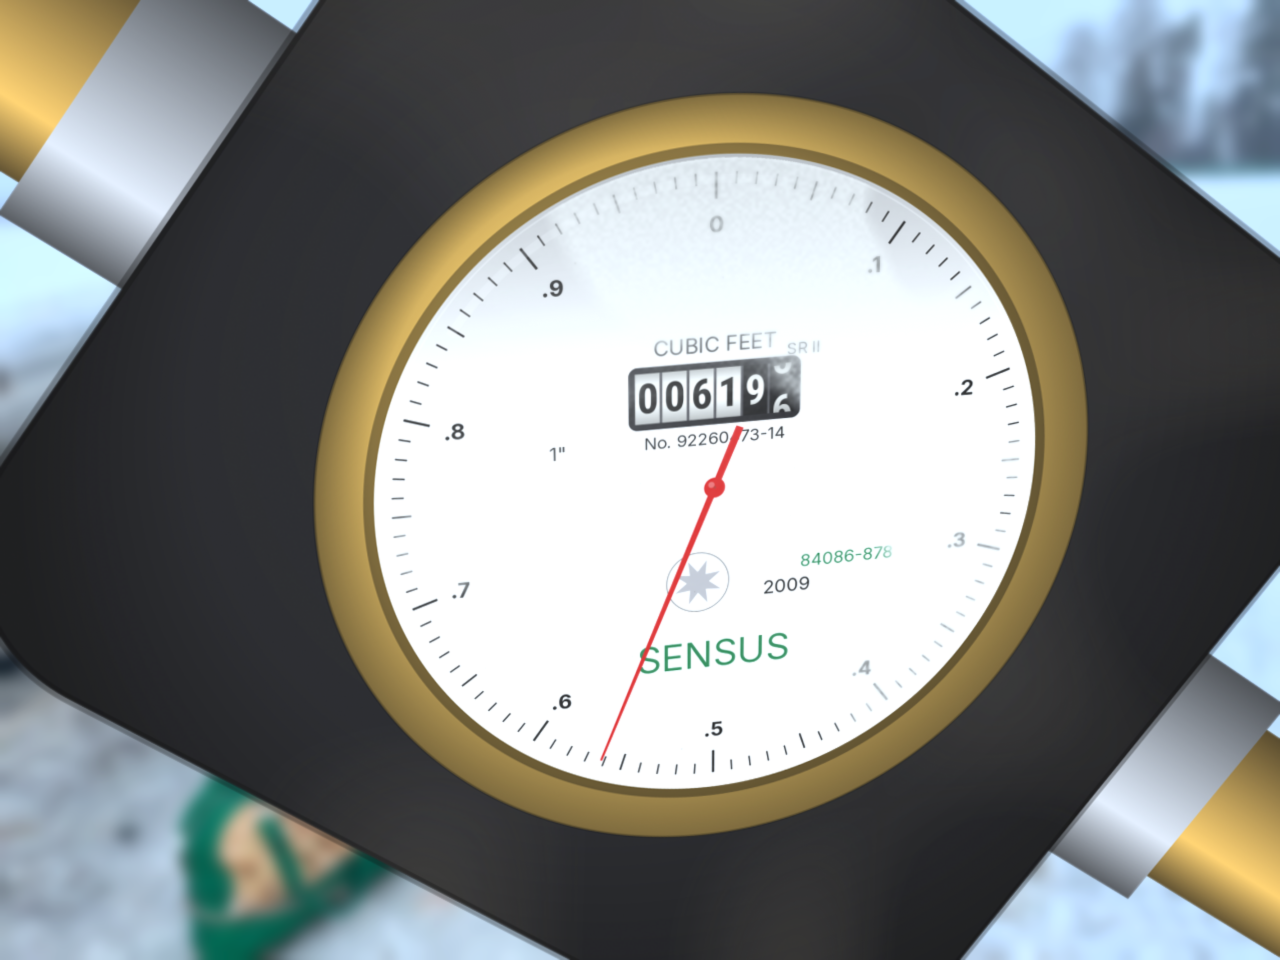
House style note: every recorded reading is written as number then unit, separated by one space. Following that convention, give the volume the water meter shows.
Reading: 6195.56 ft³
